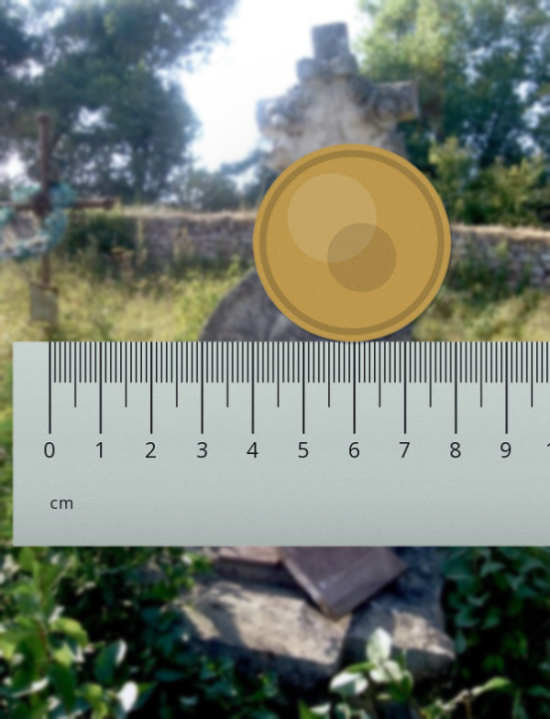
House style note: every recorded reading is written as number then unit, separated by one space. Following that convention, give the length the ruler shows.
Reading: 3.9 cm
